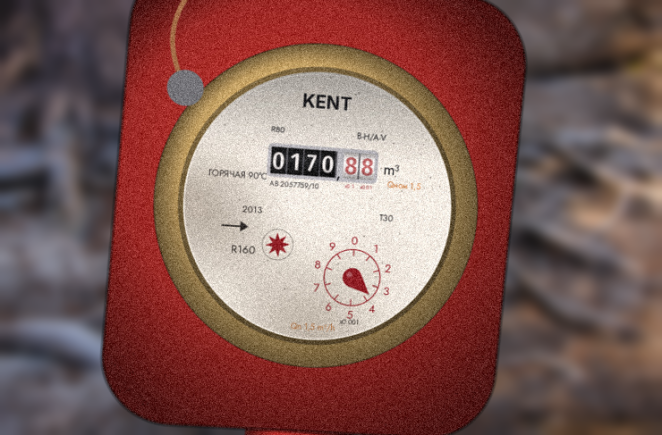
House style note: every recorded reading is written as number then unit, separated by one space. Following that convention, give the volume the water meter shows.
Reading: 170.883 m³
